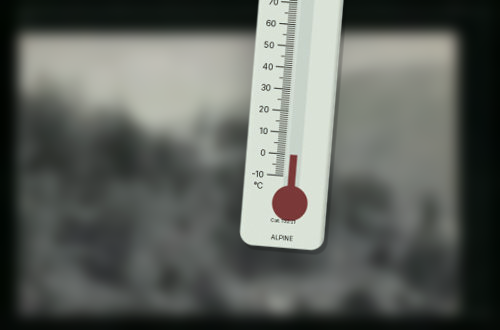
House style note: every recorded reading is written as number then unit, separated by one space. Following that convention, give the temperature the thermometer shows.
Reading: 0 °C
